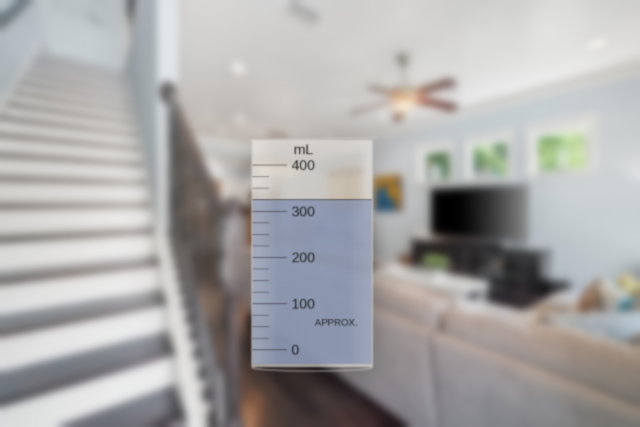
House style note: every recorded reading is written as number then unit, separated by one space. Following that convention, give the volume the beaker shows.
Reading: 325 mL
